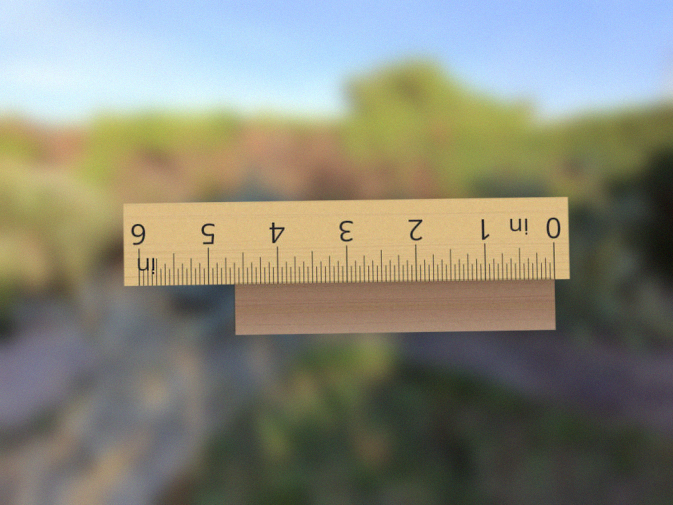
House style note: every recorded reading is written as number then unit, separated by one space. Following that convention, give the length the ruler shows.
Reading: 4.625 in
